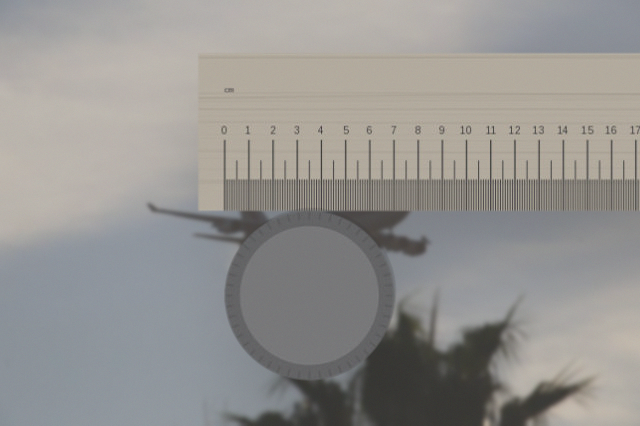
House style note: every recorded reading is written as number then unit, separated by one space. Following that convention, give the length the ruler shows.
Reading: 7 cm
